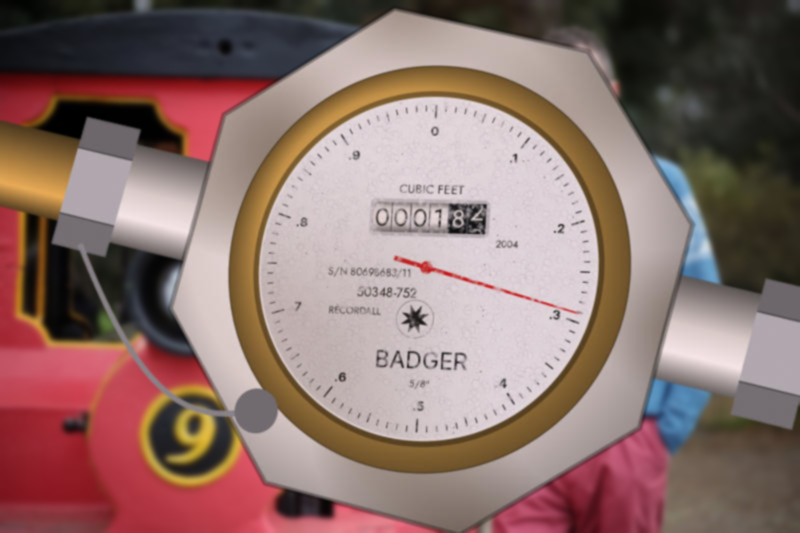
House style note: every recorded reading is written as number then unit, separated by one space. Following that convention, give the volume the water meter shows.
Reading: 182.29 ft³
